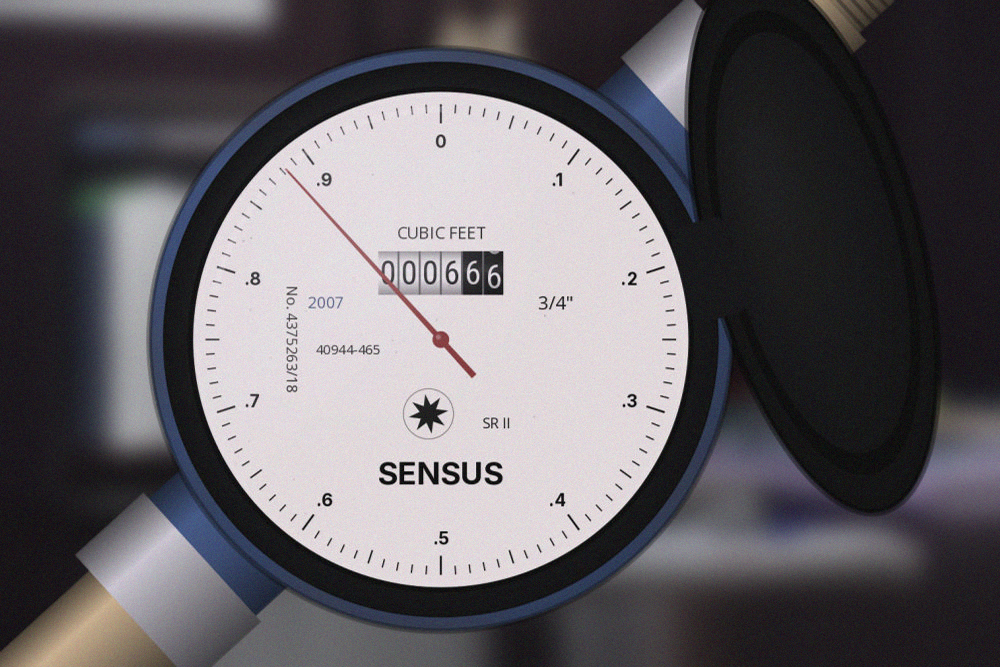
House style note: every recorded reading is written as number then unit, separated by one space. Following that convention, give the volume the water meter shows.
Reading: 665.88 ft³
